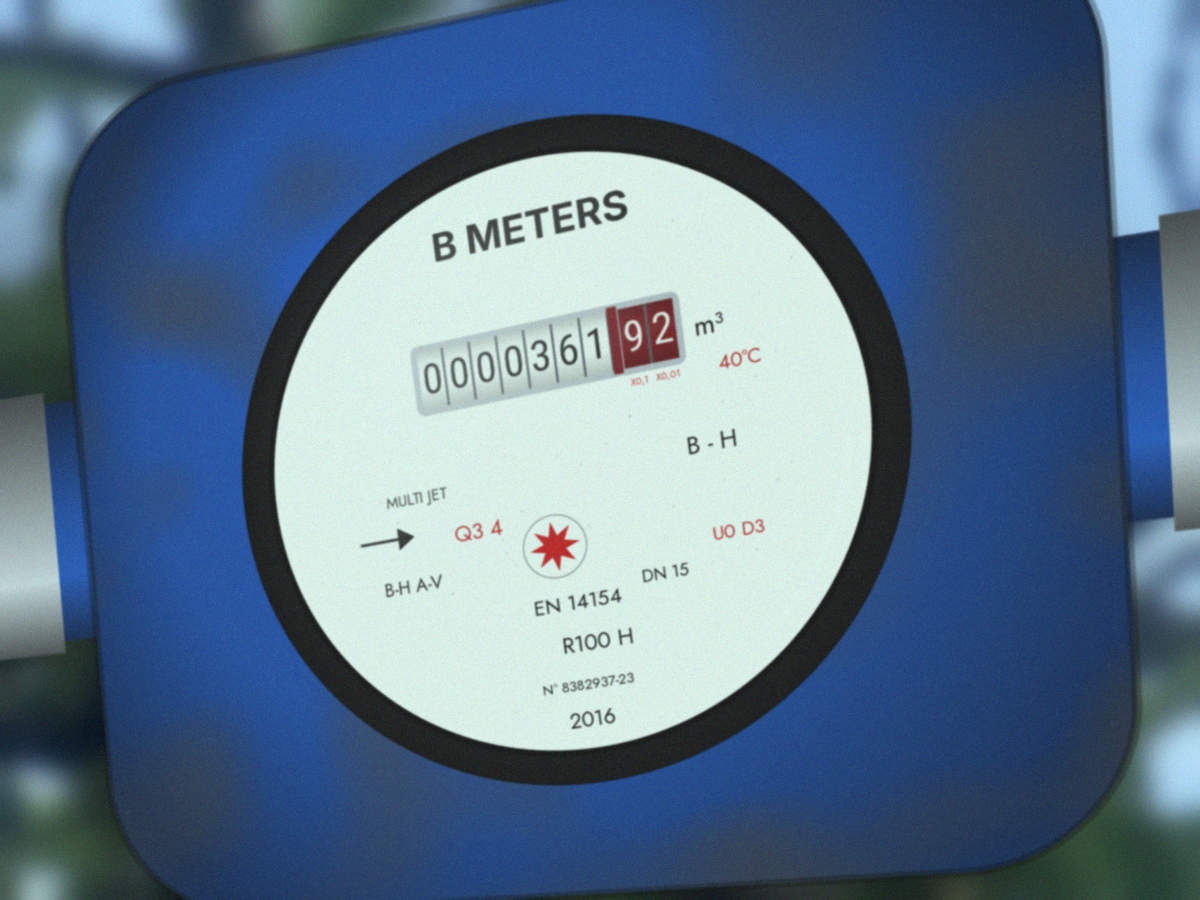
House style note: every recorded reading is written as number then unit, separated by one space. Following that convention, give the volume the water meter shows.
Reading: 361.92 m³
